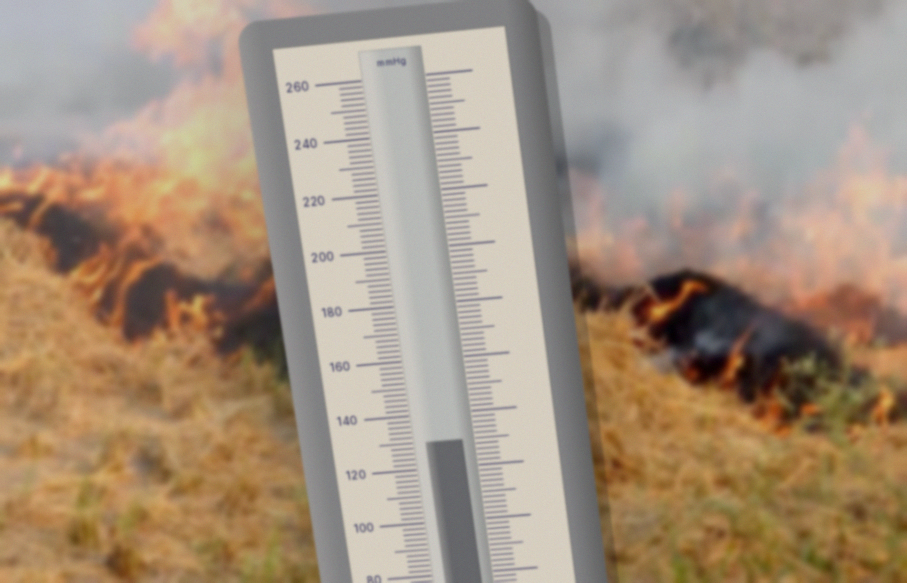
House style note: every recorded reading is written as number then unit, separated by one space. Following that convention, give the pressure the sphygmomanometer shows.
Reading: 130 mmHg
